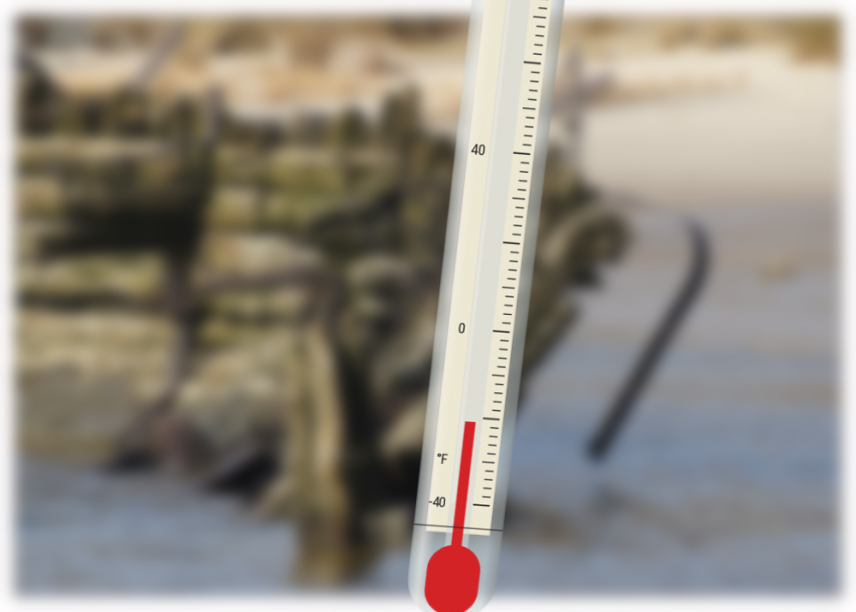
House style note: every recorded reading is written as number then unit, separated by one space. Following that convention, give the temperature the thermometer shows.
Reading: -21 °F
